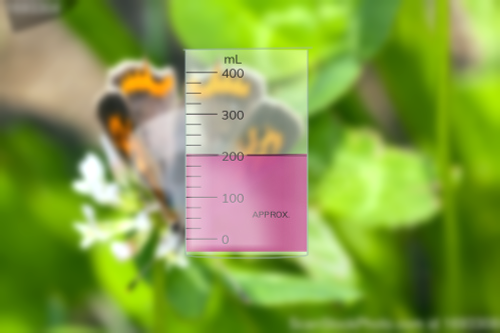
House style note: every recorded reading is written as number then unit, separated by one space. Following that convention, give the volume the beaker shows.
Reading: 200 mL
